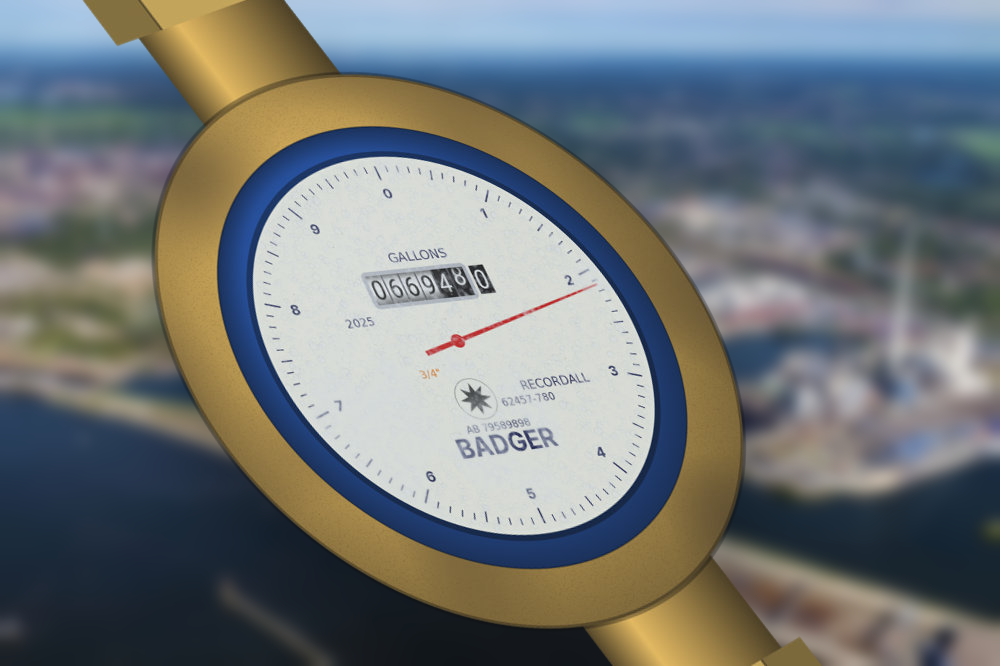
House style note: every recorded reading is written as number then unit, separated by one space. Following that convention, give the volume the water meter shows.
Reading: 669482.1 gal
